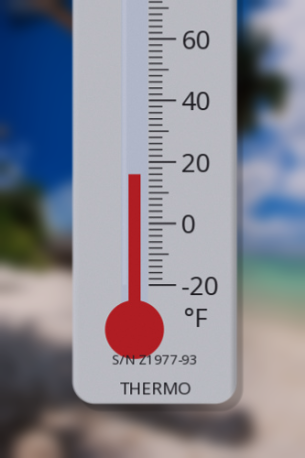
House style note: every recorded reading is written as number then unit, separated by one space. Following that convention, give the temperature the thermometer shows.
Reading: 16 °F
